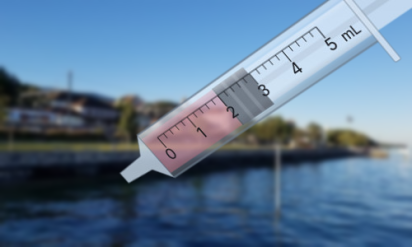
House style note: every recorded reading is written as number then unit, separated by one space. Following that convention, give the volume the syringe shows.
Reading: 2 mL
